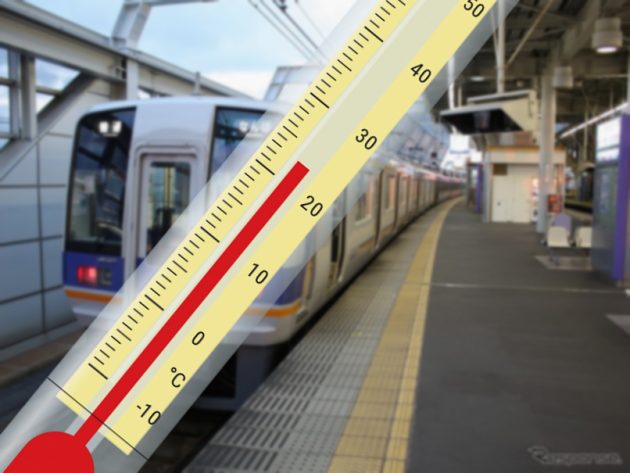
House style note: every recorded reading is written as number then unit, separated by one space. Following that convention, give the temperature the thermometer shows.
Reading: 23 °C
